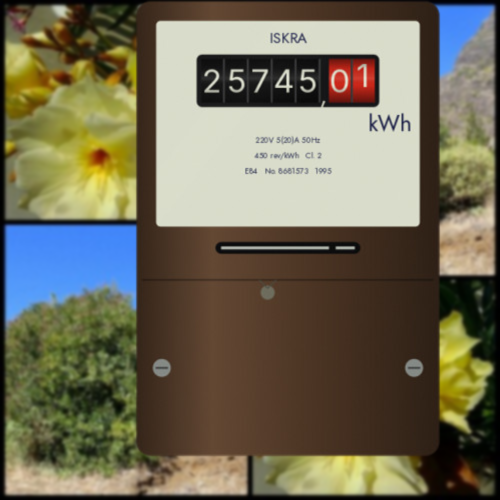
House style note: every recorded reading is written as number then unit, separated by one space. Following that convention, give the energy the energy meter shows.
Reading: 25745.01 kWh
